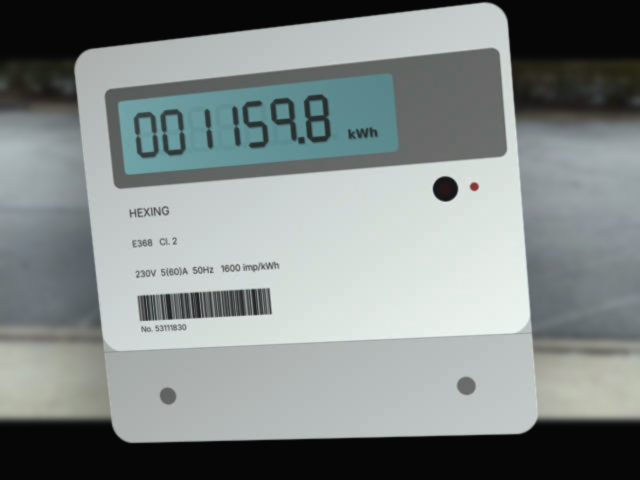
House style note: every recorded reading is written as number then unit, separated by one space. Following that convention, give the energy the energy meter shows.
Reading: 1159.8 kWh
